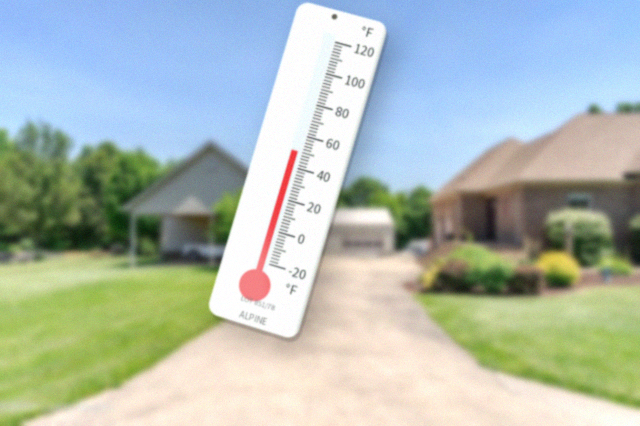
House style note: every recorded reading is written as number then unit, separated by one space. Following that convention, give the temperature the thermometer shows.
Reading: 50 °F
